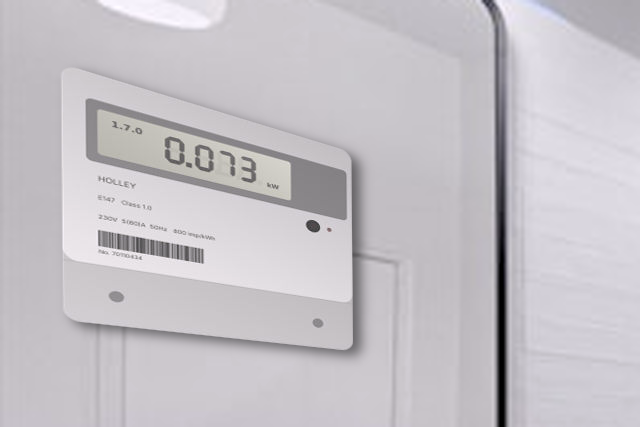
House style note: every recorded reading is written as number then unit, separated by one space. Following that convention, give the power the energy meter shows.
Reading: 0.073 kW
